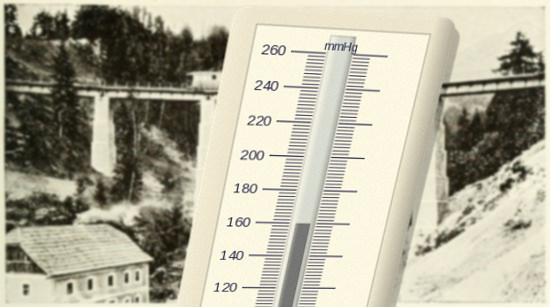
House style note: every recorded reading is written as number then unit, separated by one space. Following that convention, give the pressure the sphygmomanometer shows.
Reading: 160 mmHg
